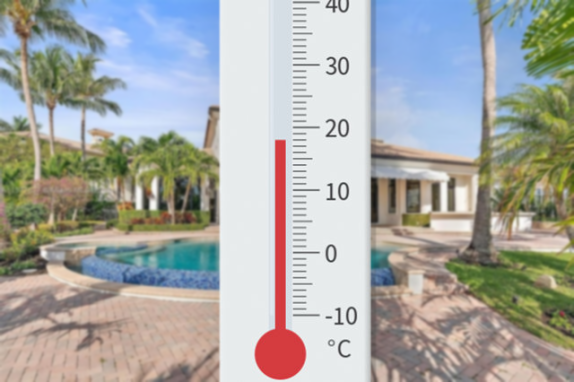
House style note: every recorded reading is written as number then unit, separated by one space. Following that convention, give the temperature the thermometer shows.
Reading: 18 °C
